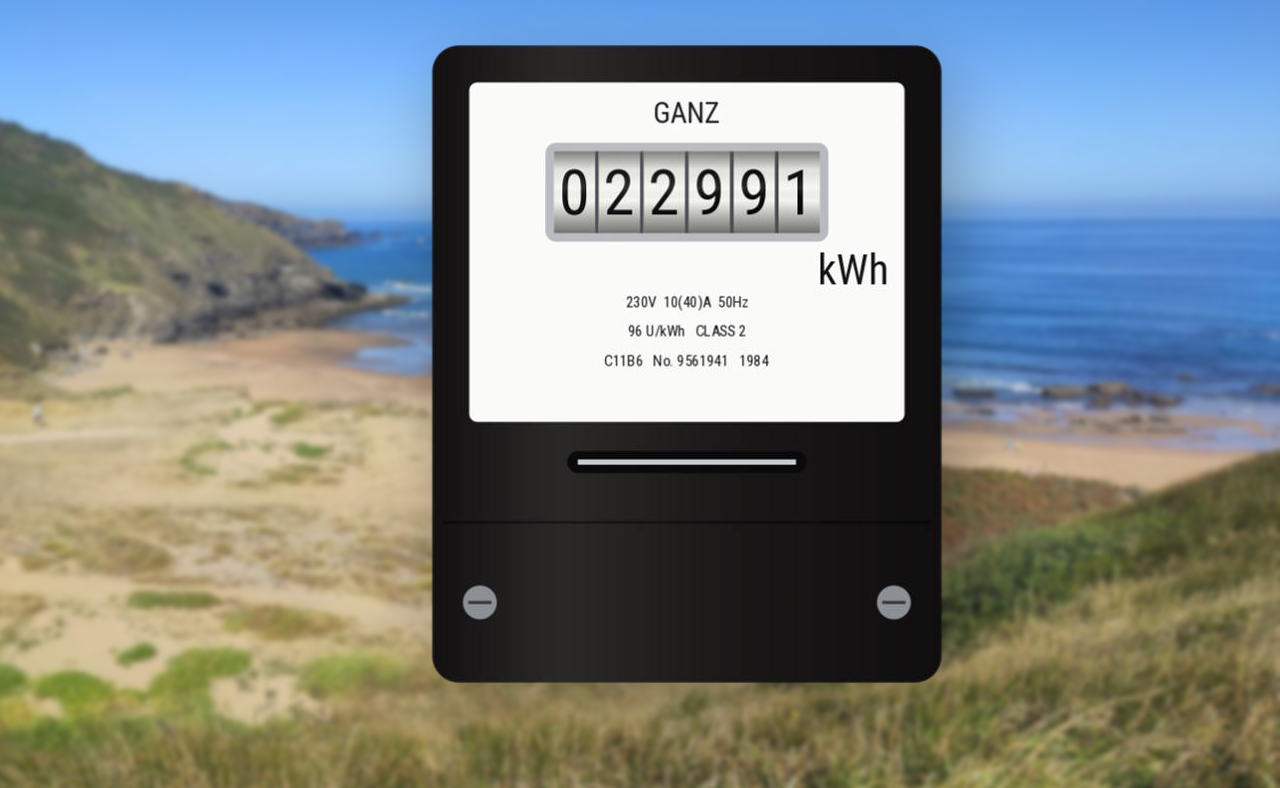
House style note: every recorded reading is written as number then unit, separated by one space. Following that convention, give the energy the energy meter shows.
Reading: 22991 kWh
